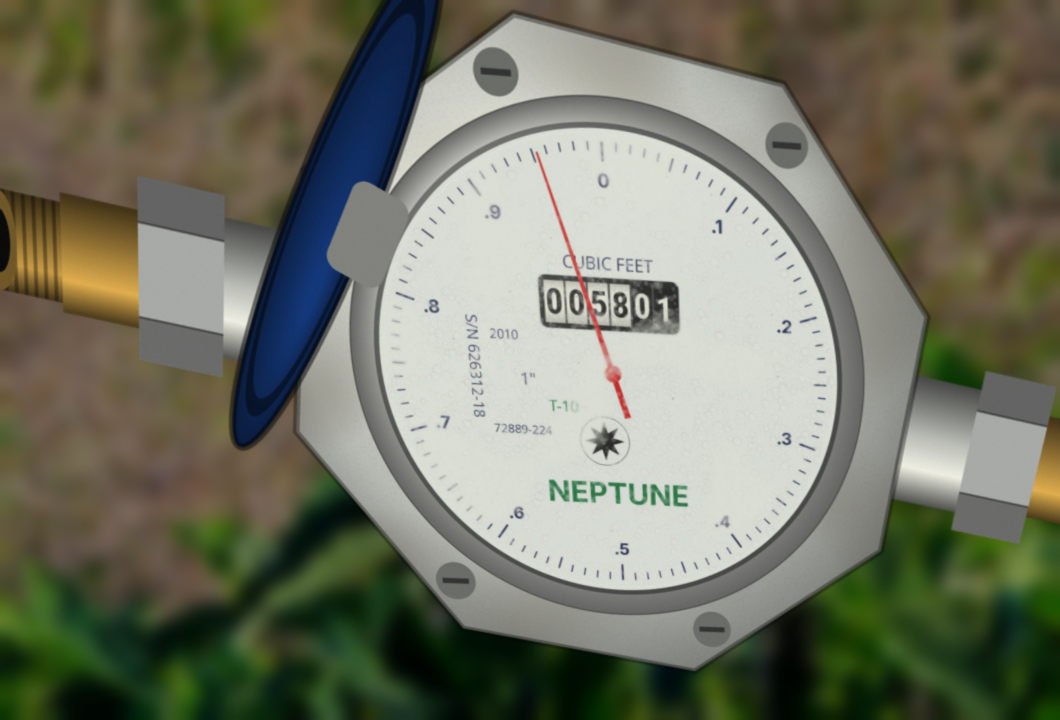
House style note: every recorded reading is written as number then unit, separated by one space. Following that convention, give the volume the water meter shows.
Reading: 5800.95 ft³
